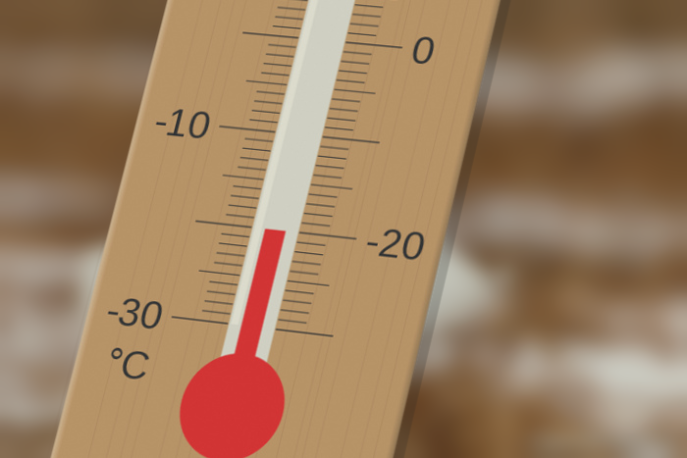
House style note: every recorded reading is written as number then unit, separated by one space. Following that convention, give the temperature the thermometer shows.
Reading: -20 °C
